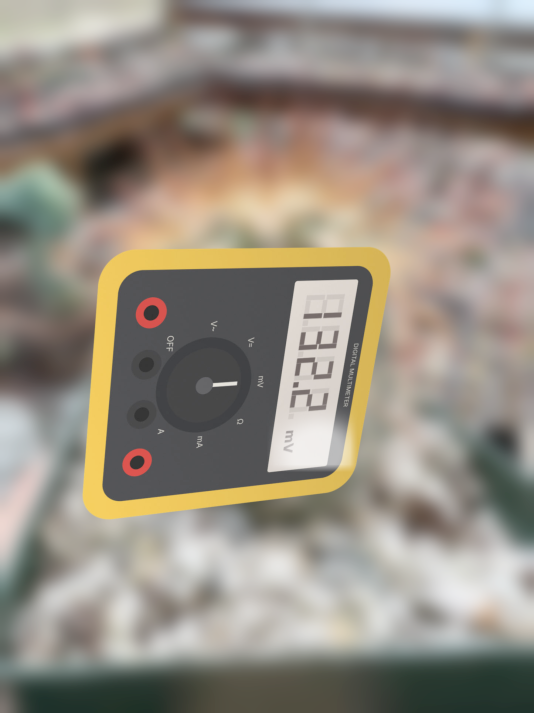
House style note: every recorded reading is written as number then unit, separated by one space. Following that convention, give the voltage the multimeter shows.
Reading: 132.2 mV
